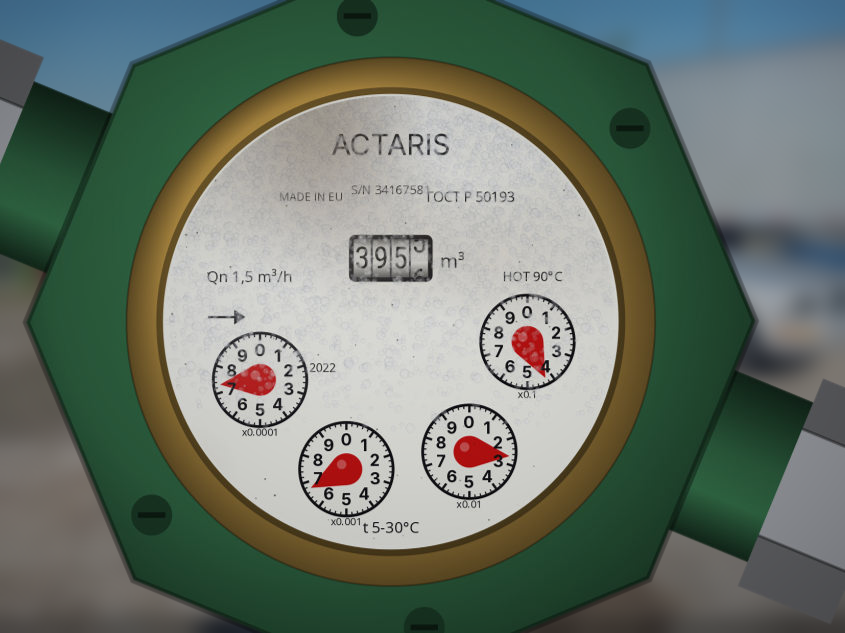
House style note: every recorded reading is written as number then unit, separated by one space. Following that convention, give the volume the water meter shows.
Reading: 3955.4267 m³
